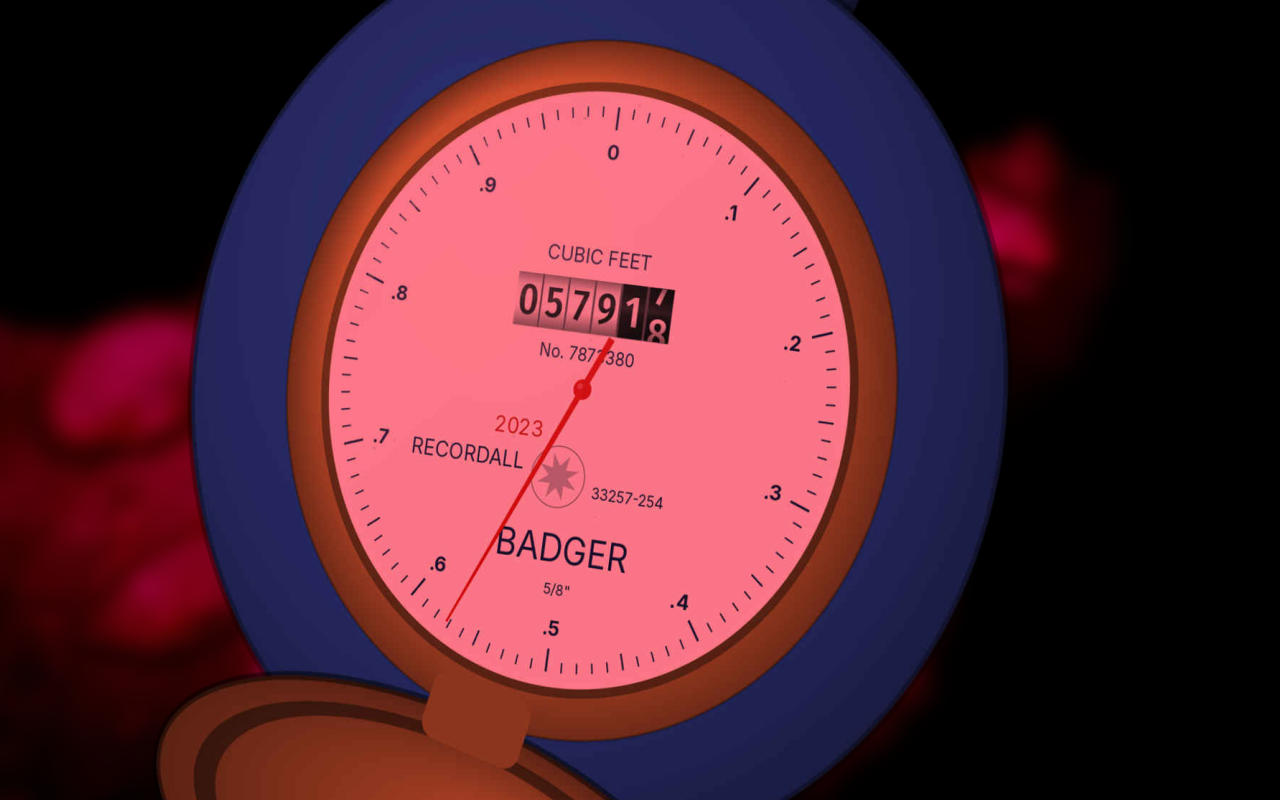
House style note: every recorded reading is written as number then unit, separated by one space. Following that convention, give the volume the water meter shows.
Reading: 57917.57 ft³
